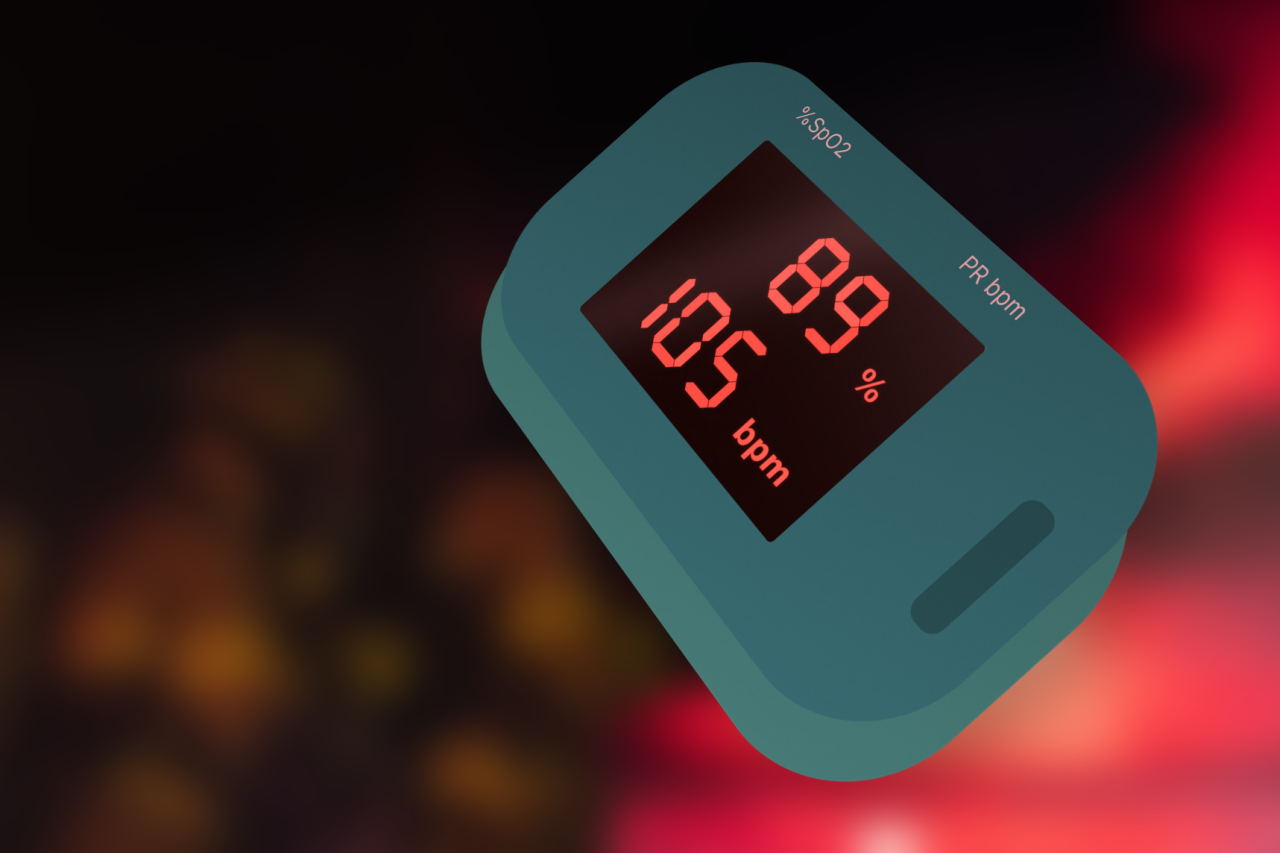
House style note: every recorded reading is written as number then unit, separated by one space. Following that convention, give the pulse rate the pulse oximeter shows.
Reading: 105 bpm
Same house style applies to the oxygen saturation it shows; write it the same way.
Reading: 89 %
